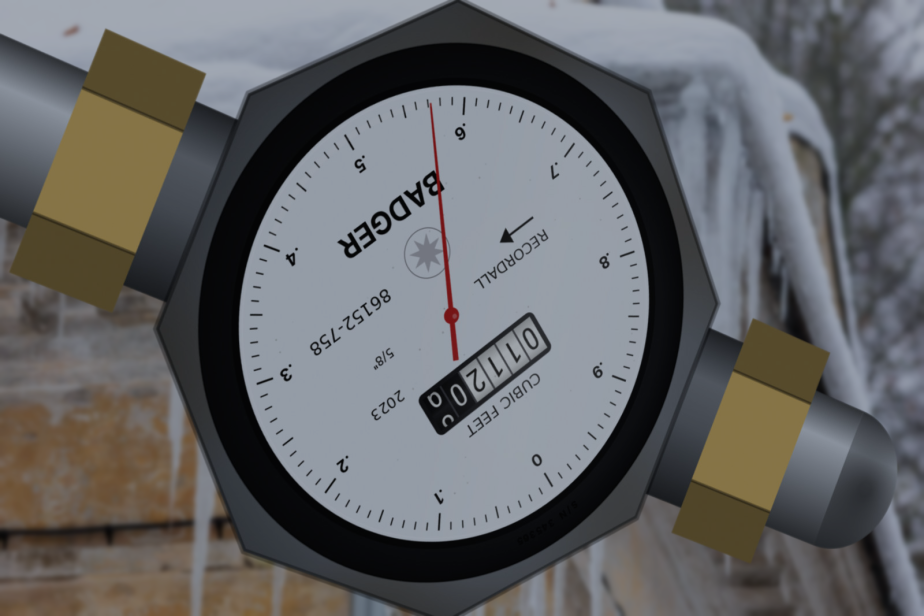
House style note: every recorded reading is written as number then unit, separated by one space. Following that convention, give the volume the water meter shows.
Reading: 11208.57 ft³
